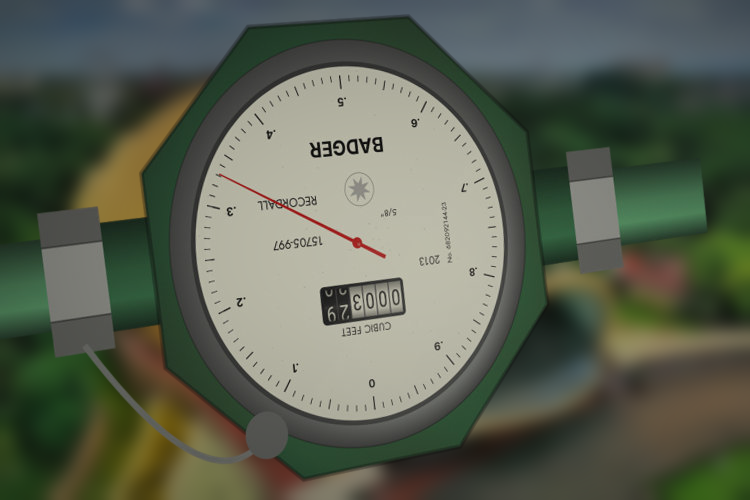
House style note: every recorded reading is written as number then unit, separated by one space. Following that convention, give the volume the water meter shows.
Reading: 329.33 ft³
